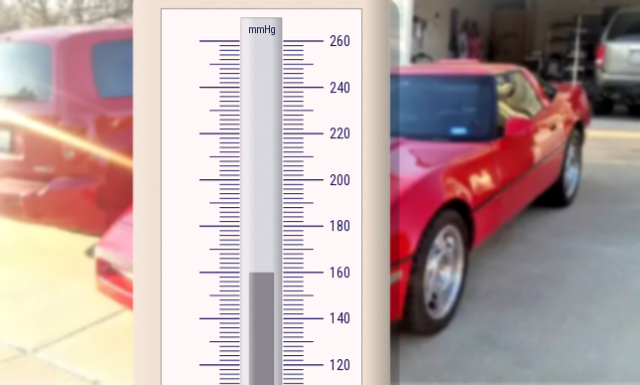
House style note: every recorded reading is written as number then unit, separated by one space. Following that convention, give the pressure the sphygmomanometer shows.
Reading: 160 mmHg
